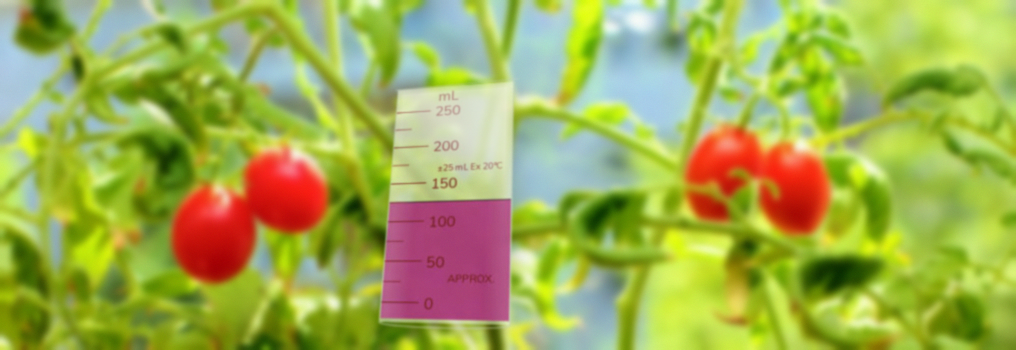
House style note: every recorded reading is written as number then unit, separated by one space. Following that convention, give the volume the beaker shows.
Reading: 125 mL
